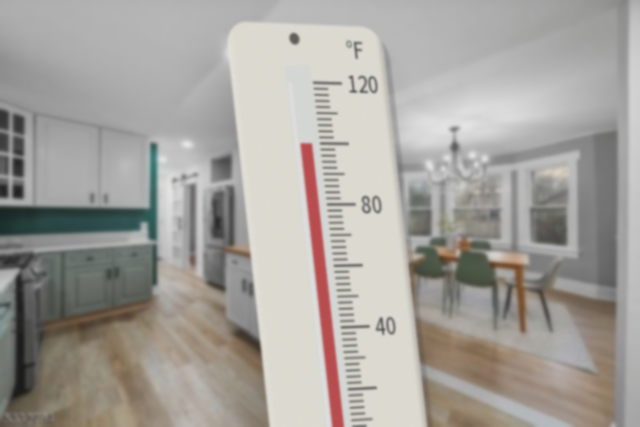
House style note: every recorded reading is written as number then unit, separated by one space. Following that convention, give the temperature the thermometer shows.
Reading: 100 °F
